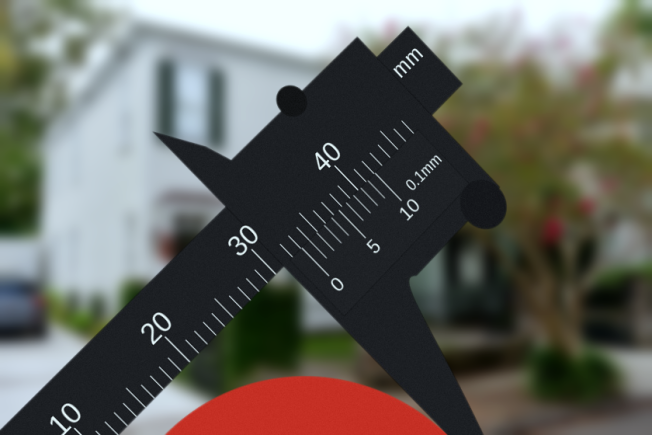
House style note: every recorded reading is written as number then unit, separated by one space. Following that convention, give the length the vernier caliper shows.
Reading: 33.1 mm
